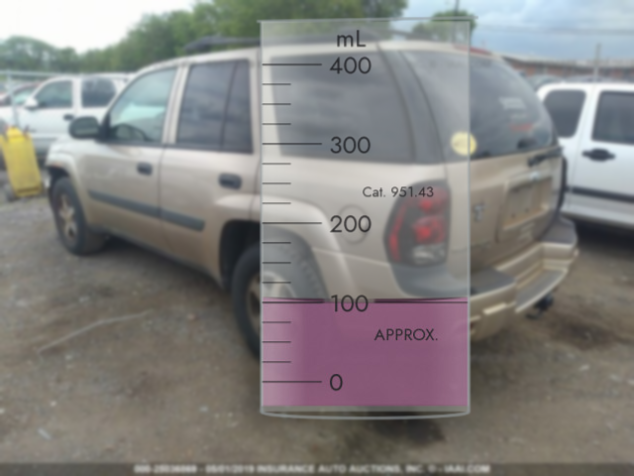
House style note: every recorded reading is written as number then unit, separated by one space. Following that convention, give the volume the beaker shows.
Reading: 100 mL
